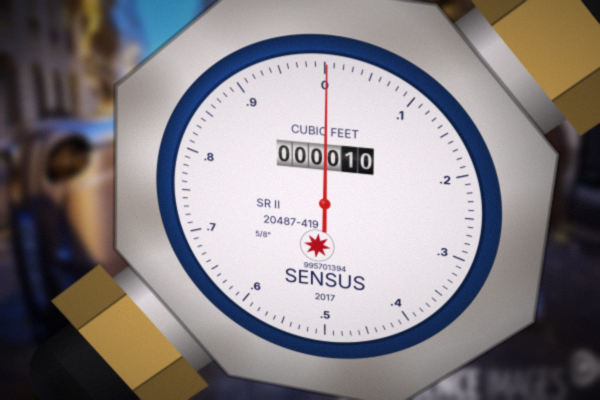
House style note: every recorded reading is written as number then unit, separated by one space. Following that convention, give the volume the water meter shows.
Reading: 10.00 ft³
